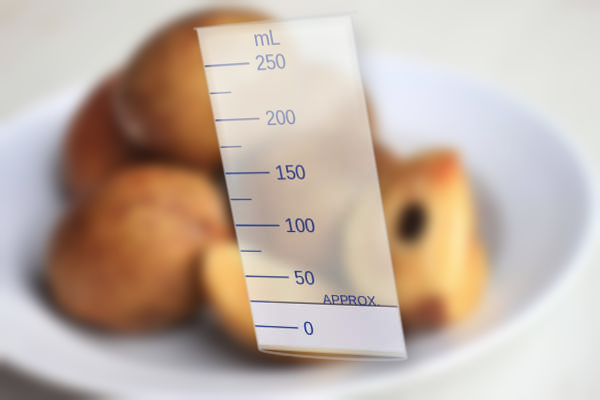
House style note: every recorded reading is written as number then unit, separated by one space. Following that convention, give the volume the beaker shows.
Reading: 25 mL
